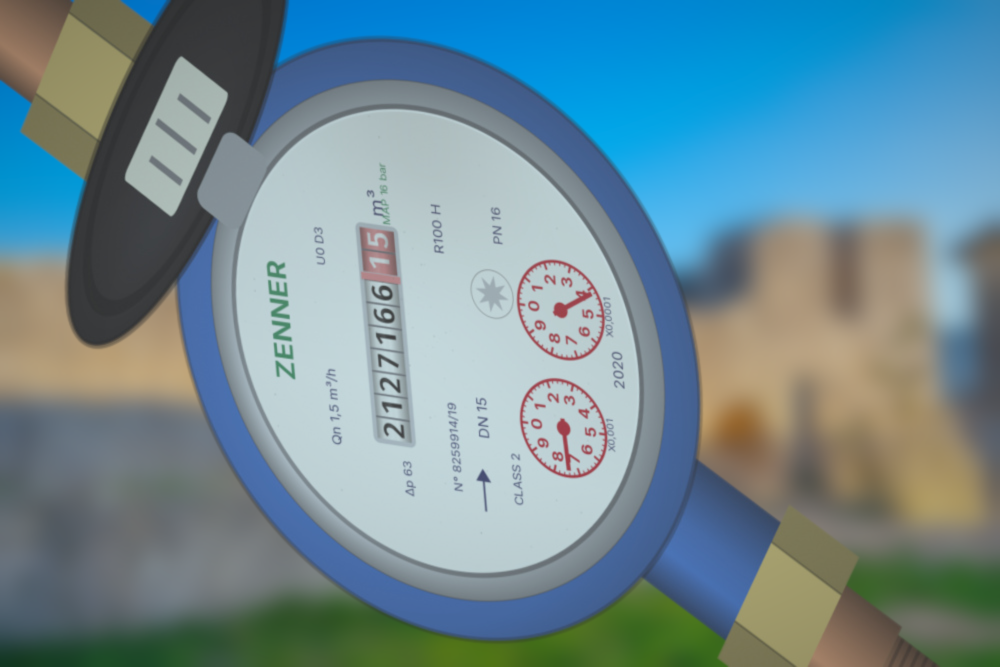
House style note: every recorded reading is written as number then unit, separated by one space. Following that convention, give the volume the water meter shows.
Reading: 2127166.1574 m³
